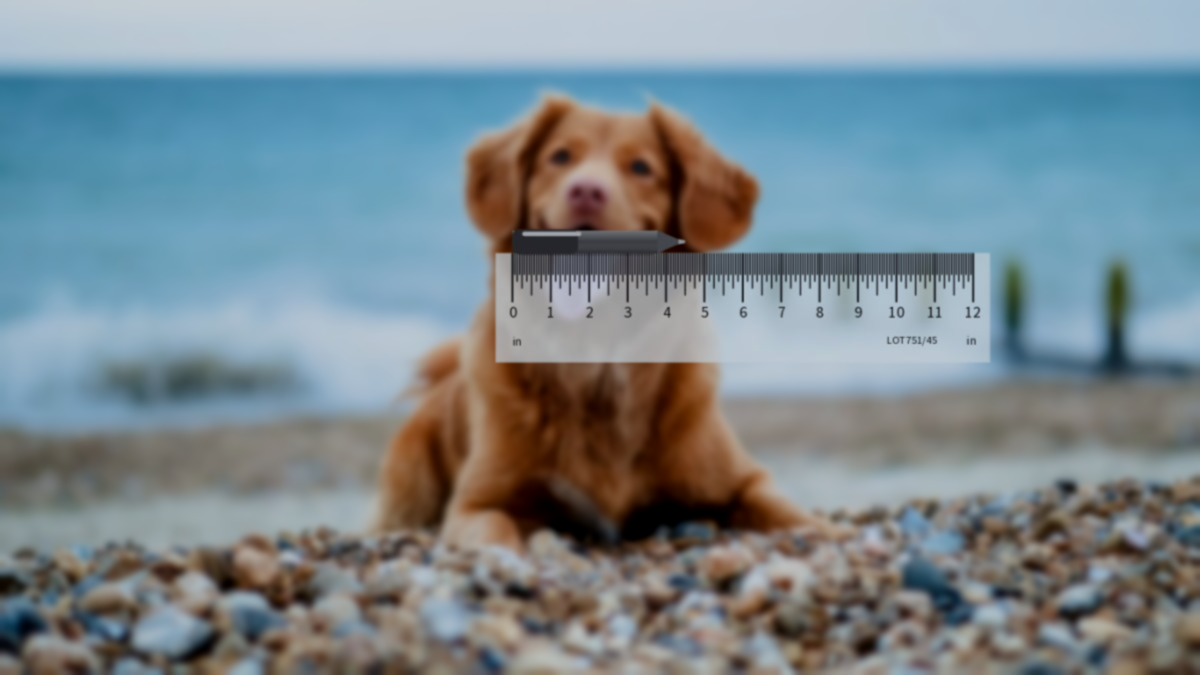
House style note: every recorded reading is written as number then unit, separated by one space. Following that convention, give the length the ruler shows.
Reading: 4.5 in
